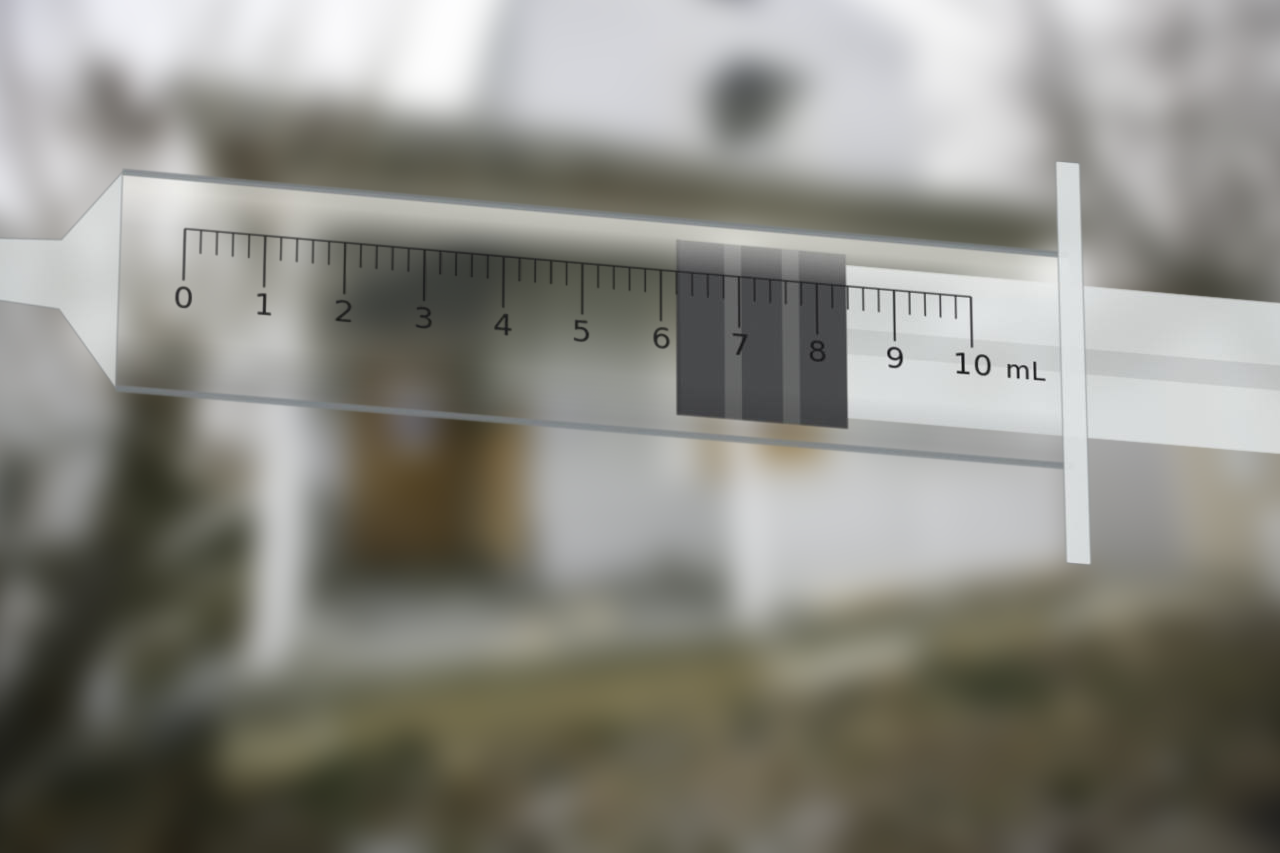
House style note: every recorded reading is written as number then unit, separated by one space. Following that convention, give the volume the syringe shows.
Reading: 6.2 mL
